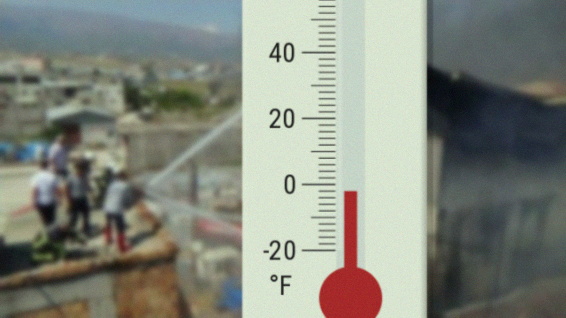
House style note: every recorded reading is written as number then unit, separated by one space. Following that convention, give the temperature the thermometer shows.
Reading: -2 °F
